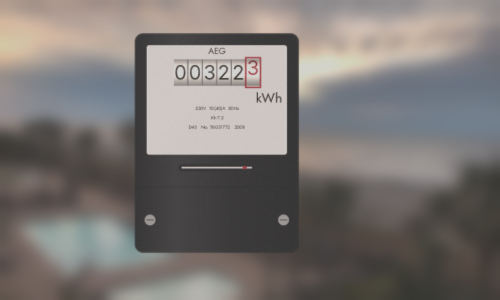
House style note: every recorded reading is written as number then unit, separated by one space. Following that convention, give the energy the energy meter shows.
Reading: 322.3 kWh
